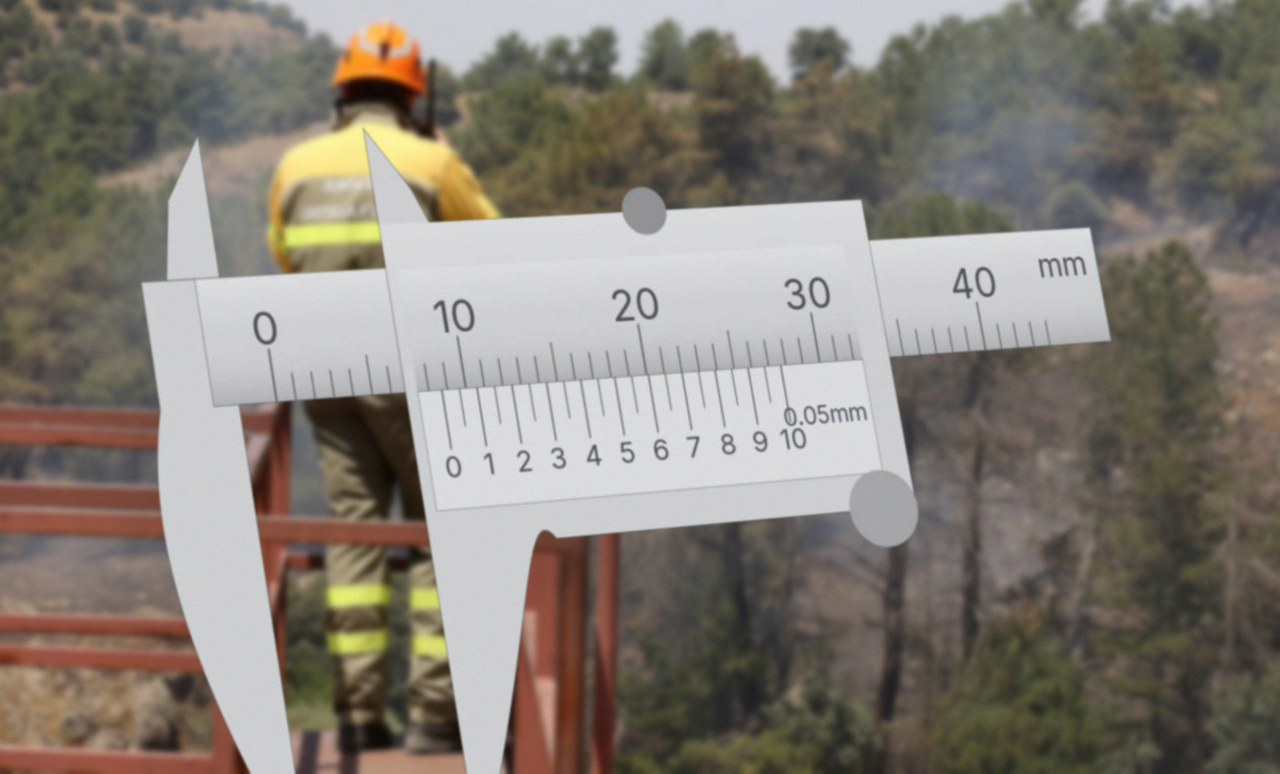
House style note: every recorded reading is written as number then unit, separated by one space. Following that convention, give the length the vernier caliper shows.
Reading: 8.7 mm
